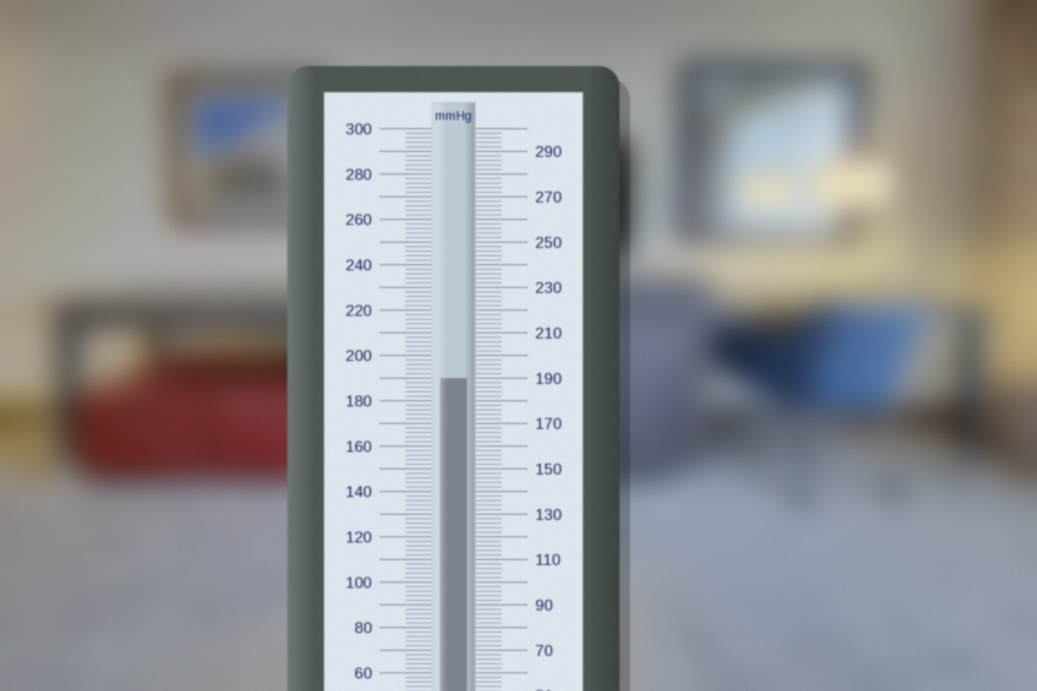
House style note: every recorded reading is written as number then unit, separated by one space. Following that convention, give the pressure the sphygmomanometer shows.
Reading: 190 mmHg
